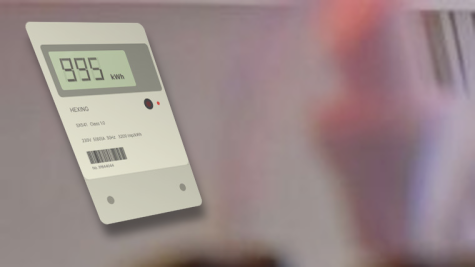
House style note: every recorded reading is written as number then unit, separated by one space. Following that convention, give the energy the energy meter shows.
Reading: 995 kWh
